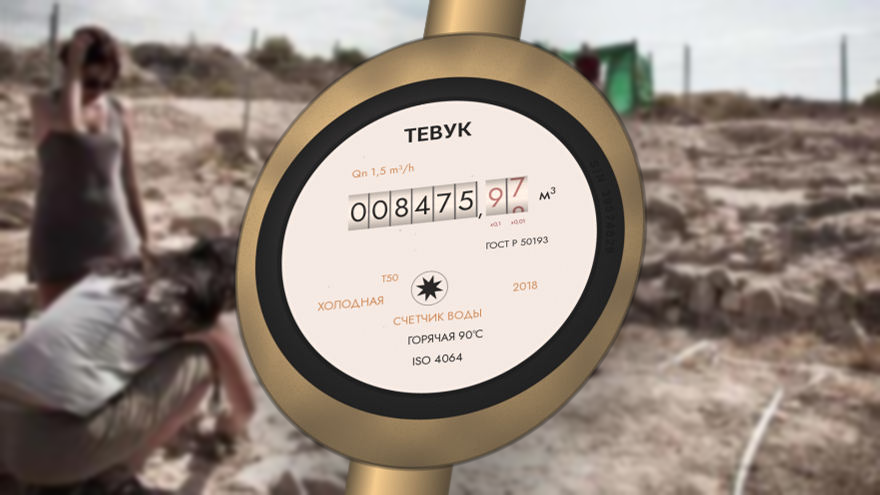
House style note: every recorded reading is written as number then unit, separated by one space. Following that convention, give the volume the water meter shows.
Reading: 8475.97 m³
